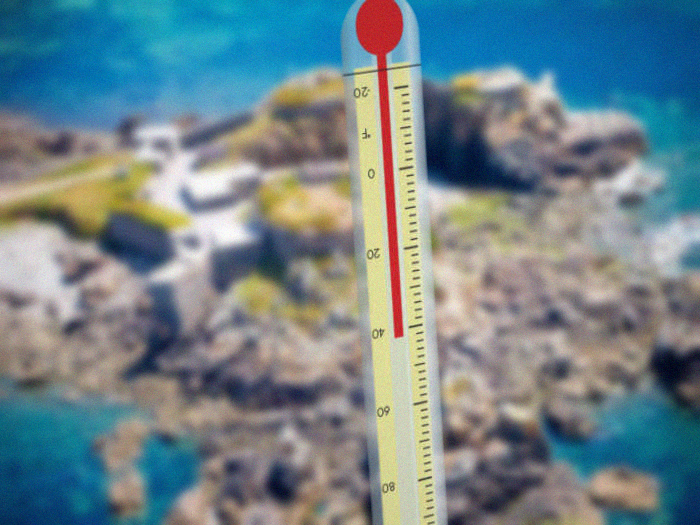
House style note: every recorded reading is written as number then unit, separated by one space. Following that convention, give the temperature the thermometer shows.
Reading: 42 °F
